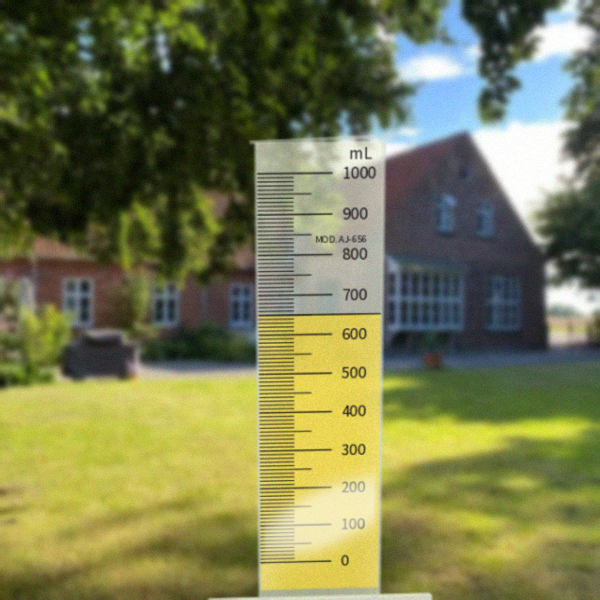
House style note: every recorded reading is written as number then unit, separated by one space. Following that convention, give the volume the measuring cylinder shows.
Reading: 650 mL
